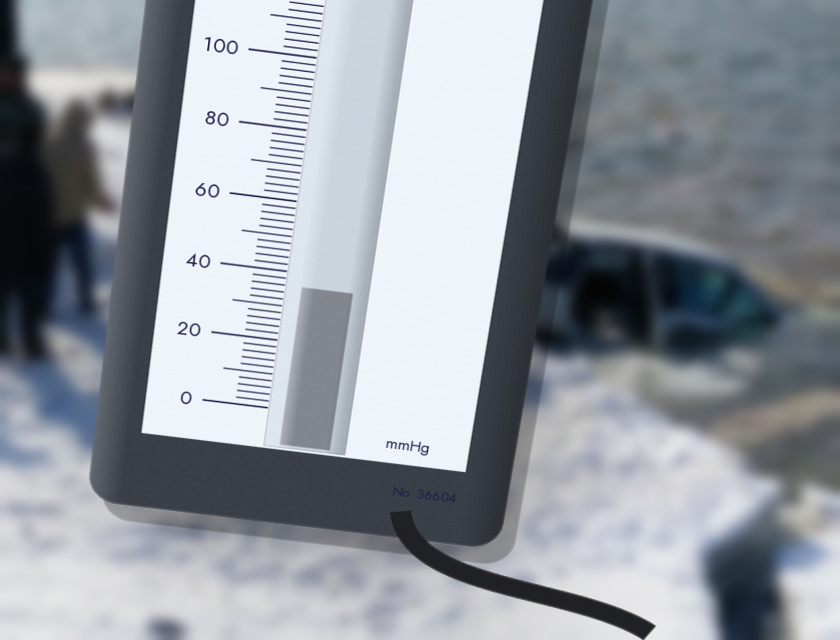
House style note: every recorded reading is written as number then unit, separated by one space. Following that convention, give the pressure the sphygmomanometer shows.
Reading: 36 mmHg
